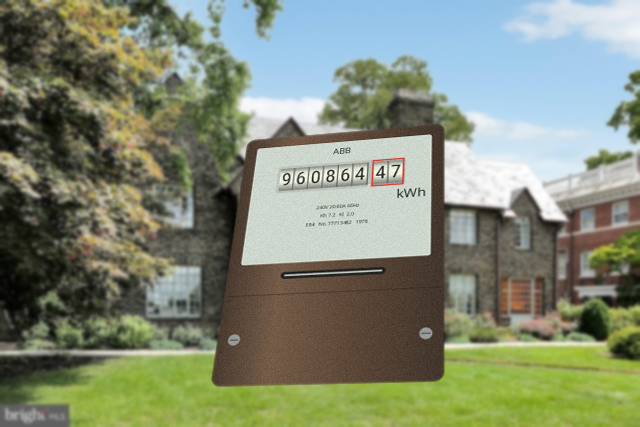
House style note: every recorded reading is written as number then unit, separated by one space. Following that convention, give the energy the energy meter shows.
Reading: 960864.47 kWh
